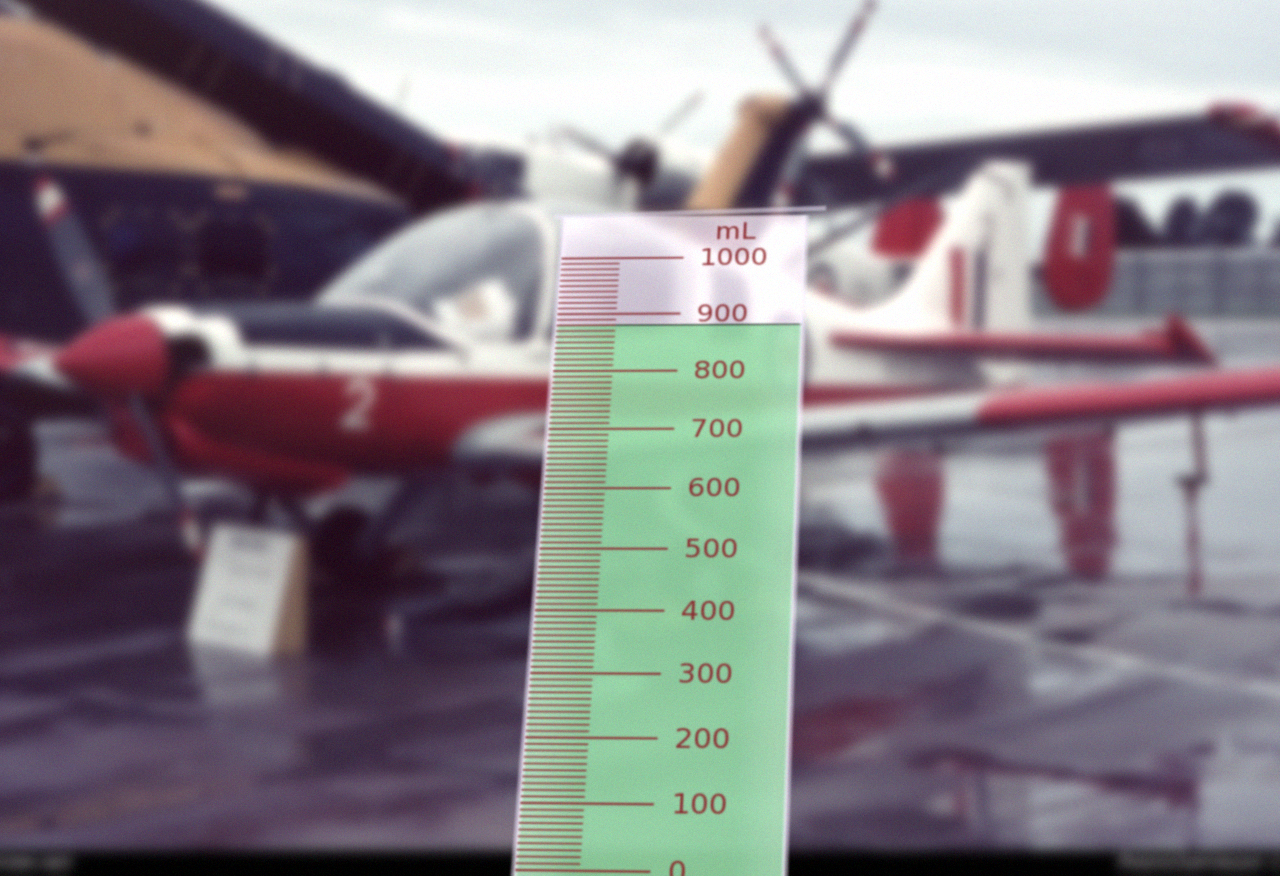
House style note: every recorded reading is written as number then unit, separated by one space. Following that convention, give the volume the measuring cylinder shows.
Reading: 880 mL
